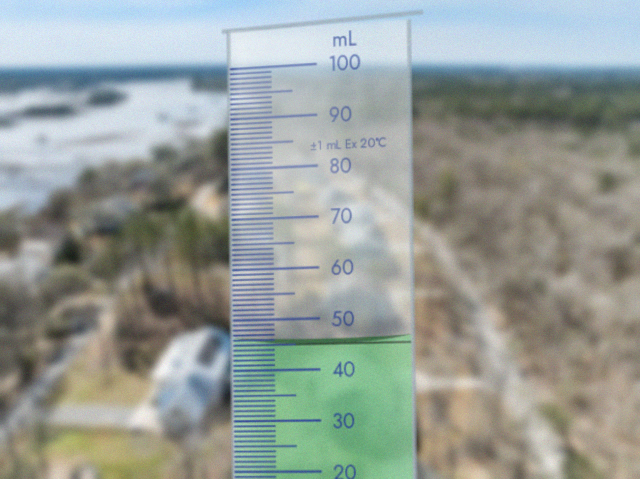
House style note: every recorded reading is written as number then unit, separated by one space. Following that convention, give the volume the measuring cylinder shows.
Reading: 45 mL
